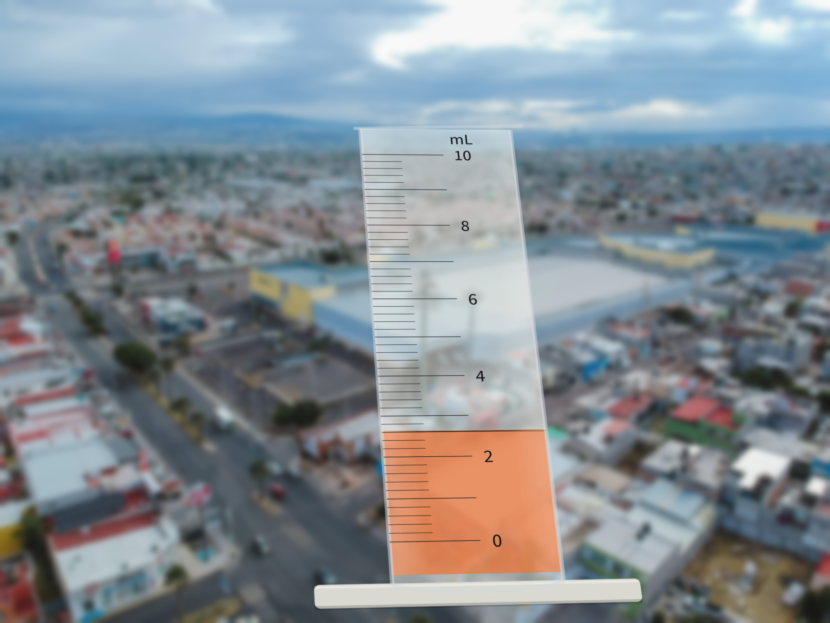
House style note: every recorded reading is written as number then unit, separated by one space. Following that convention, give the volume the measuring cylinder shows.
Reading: 2.6 mL
